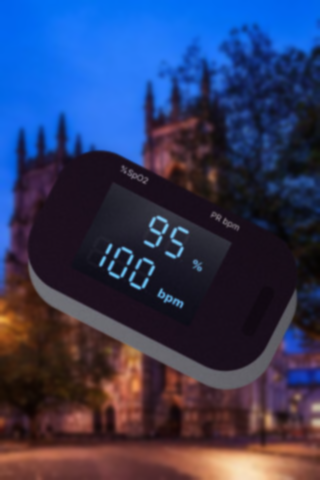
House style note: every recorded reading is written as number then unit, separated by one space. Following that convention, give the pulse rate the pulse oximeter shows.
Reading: 100 bpm
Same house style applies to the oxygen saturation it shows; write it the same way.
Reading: 95 %
